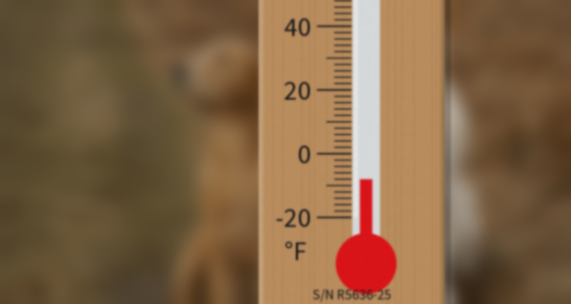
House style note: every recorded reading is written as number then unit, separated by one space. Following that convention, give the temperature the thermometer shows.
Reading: -8 °F
